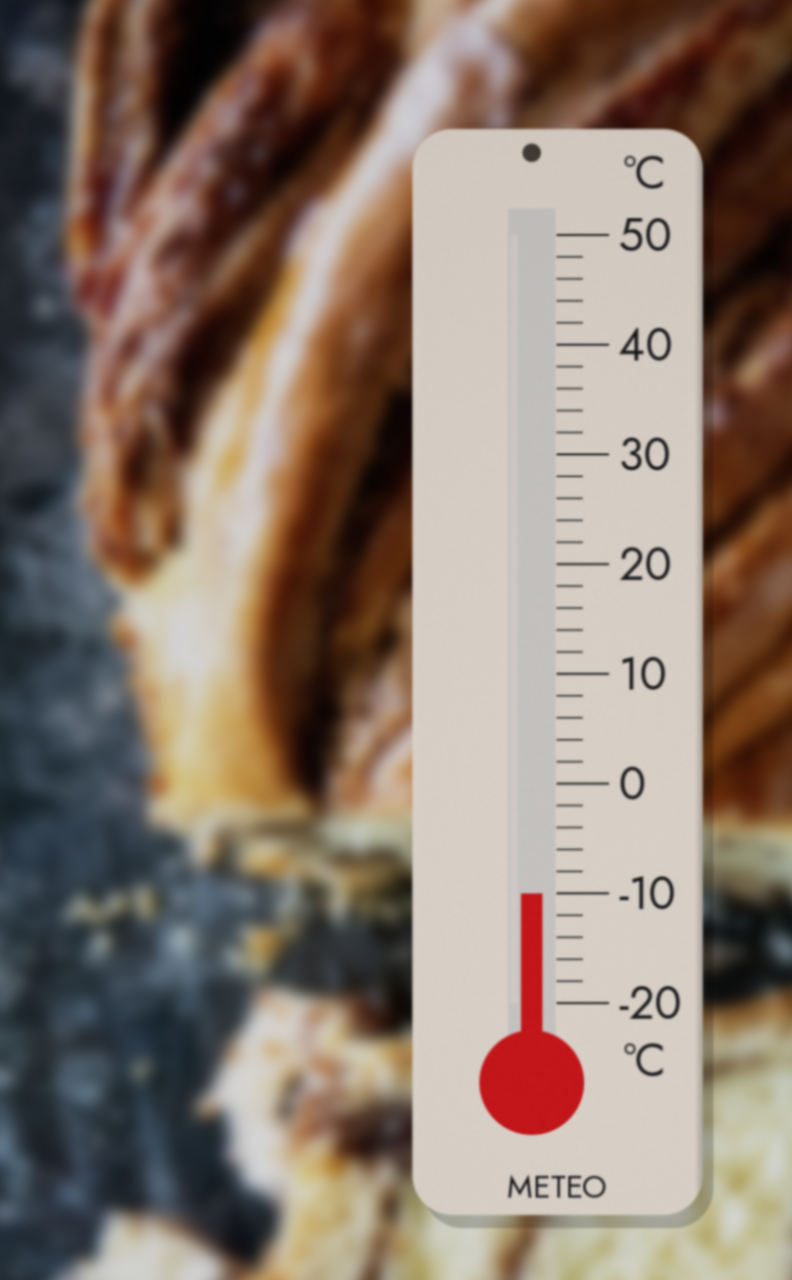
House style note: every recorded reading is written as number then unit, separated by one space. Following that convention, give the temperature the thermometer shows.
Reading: -10 °C
